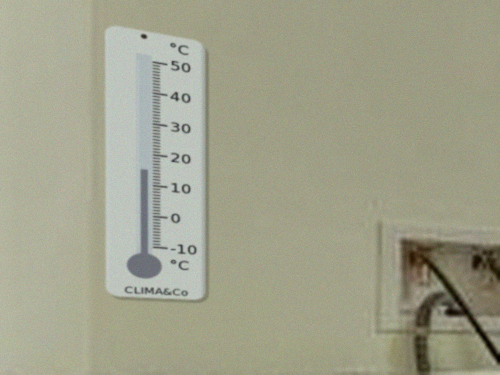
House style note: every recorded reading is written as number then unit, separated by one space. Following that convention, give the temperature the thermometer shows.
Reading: 15 °C
